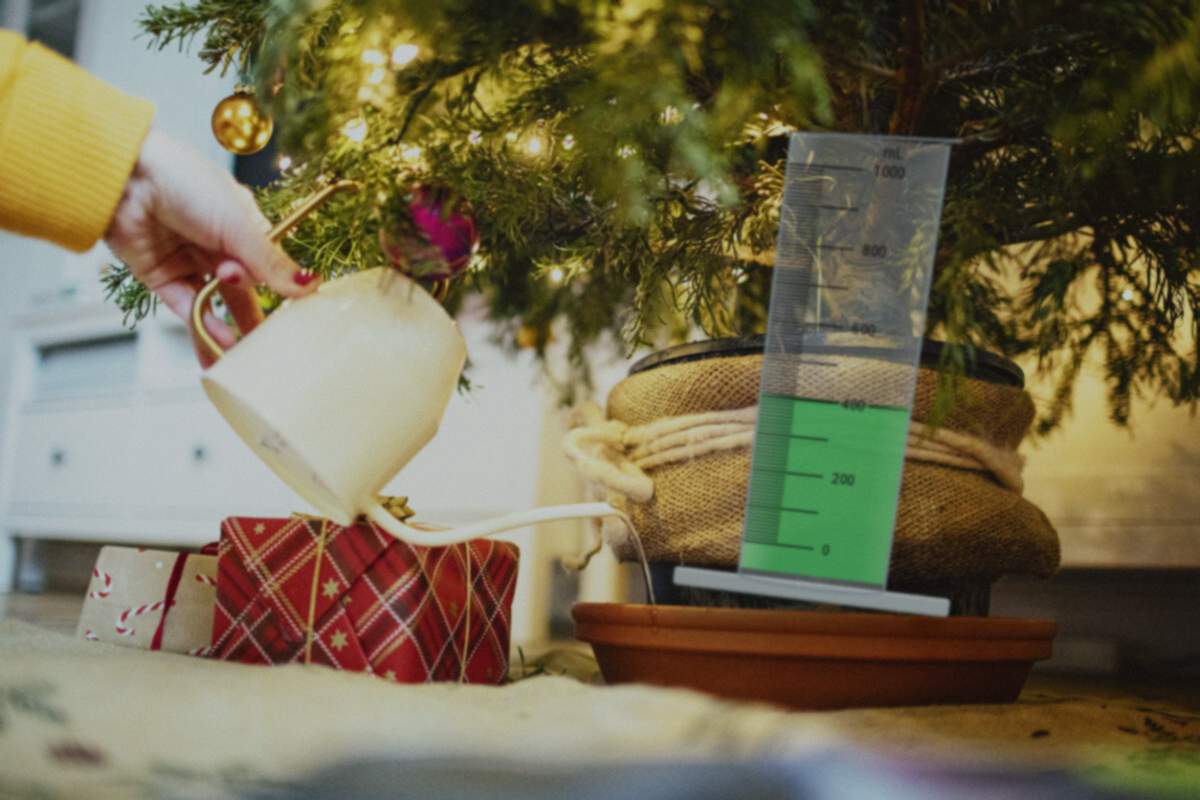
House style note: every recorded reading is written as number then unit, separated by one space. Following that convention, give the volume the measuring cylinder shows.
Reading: 400 mL
